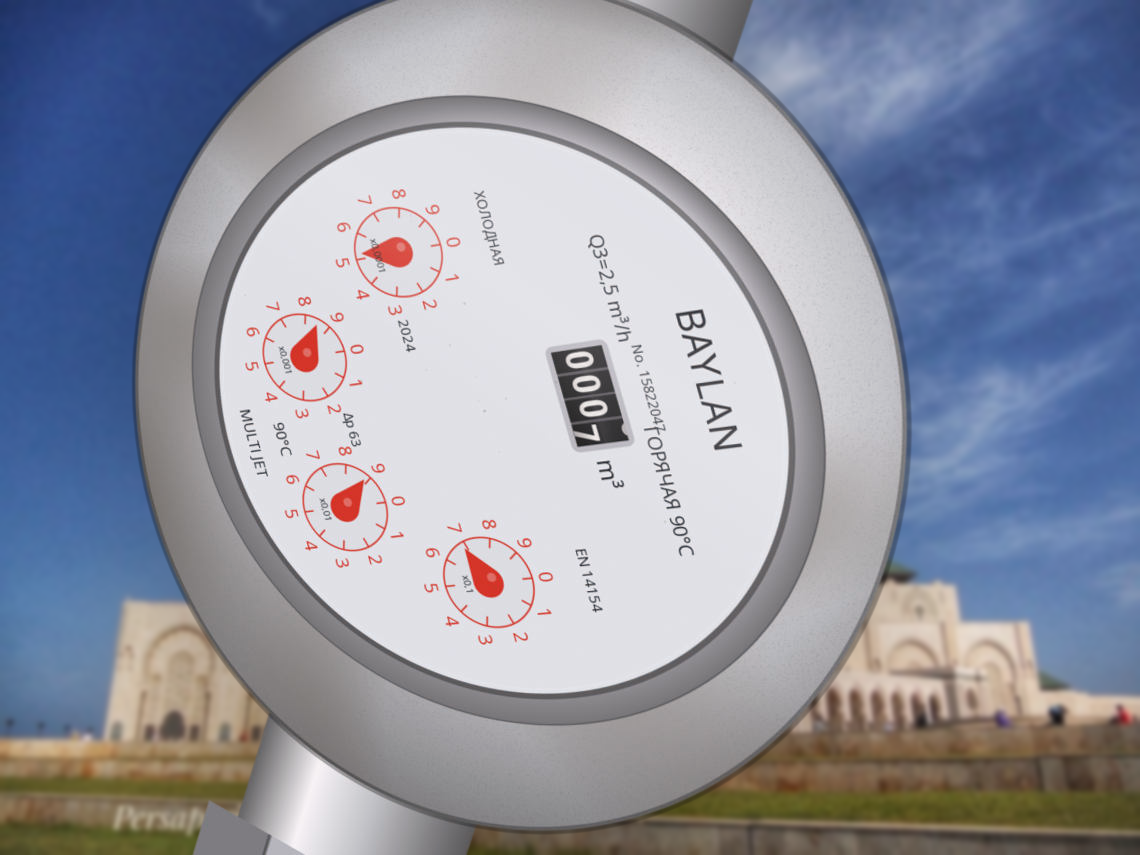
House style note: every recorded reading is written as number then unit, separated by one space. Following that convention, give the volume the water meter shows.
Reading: 6.6885 m³
